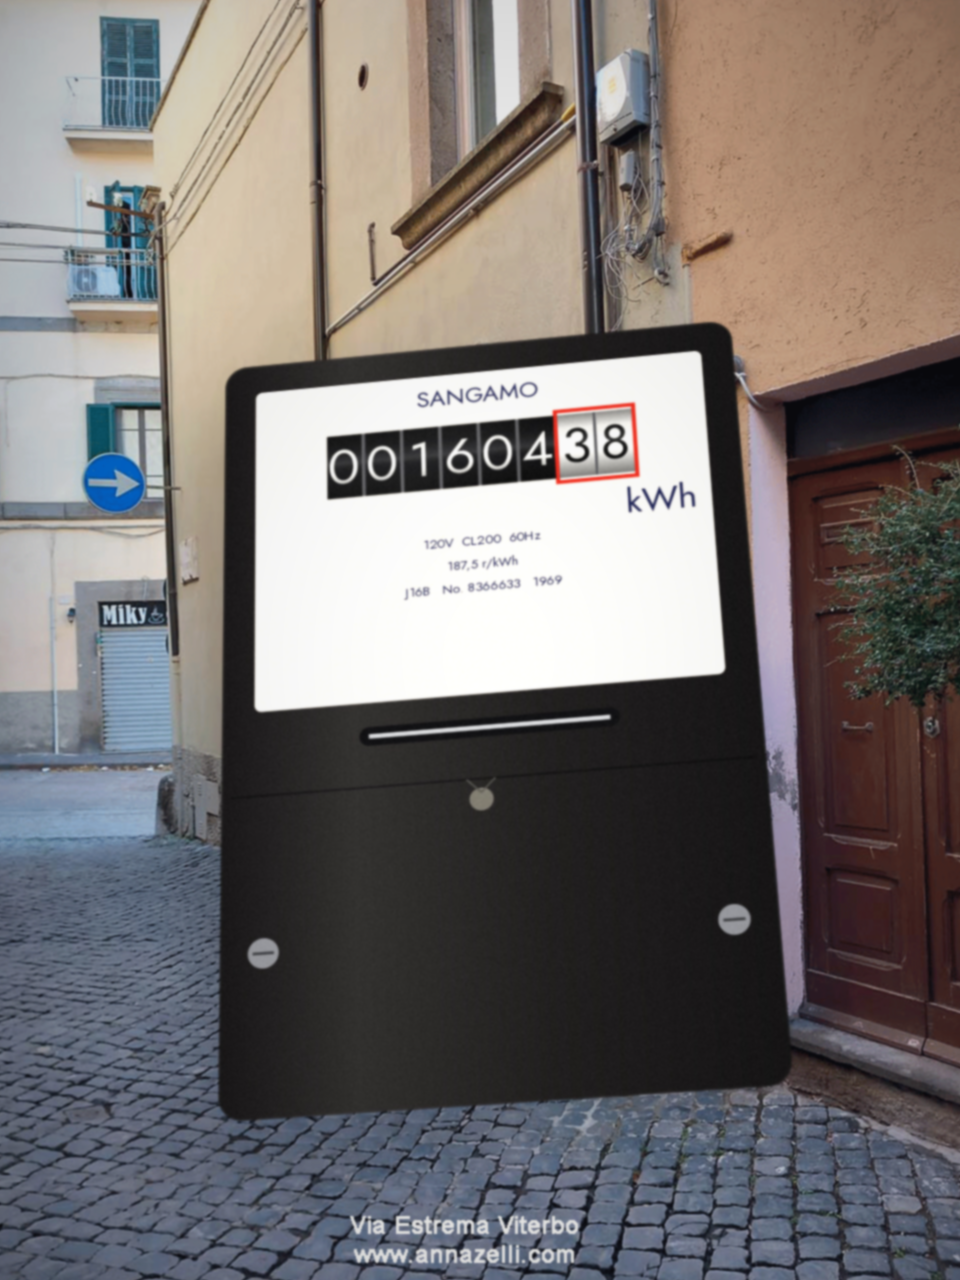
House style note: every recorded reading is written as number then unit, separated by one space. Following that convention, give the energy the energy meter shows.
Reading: 1604.38 kWh
